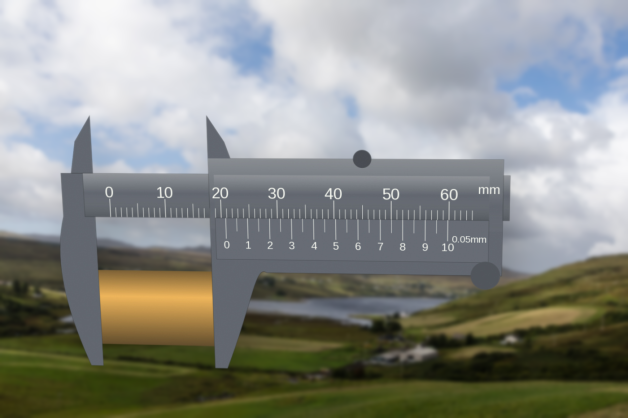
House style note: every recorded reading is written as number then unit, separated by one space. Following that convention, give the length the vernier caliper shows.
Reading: 20.8 mm
